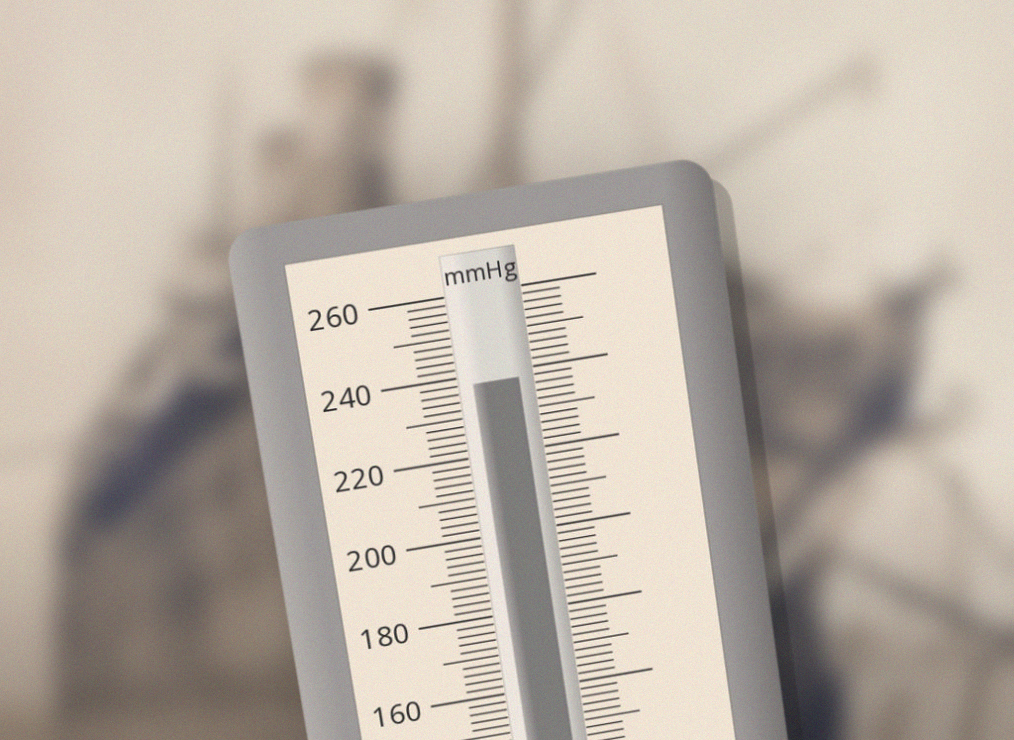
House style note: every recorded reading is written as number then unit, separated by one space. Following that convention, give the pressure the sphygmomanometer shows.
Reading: 238 mmHg
